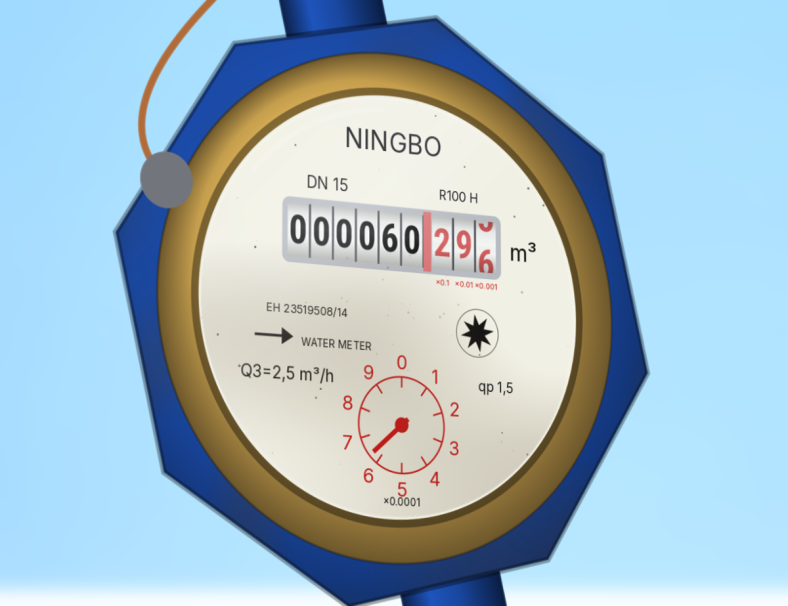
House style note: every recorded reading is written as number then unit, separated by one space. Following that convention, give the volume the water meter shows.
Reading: 60.2956 m³
